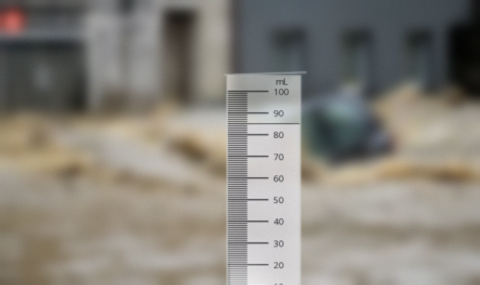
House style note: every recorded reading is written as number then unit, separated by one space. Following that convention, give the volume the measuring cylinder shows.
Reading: 85 mL
